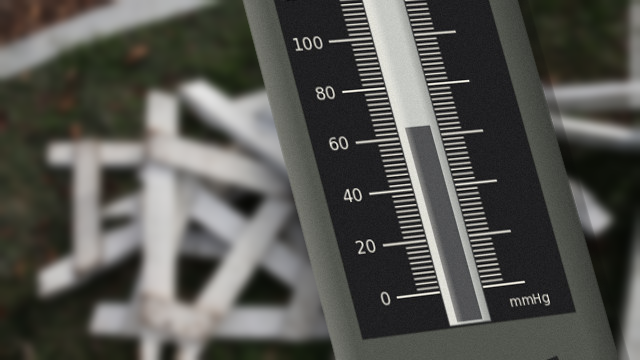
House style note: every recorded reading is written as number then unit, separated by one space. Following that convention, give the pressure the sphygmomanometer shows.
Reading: 64 mmHg
